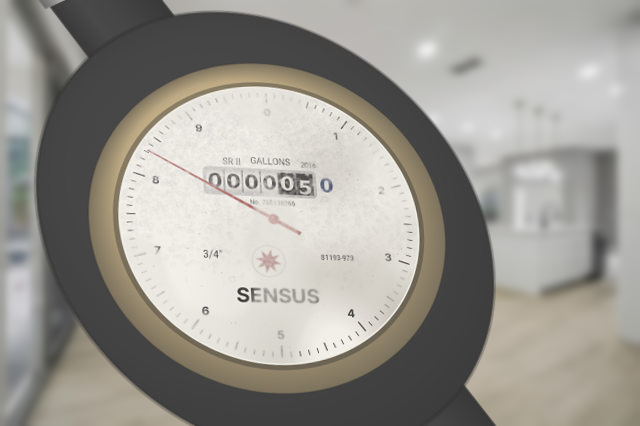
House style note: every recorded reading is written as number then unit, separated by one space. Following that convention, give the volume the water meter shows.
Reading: 48.3 gal
